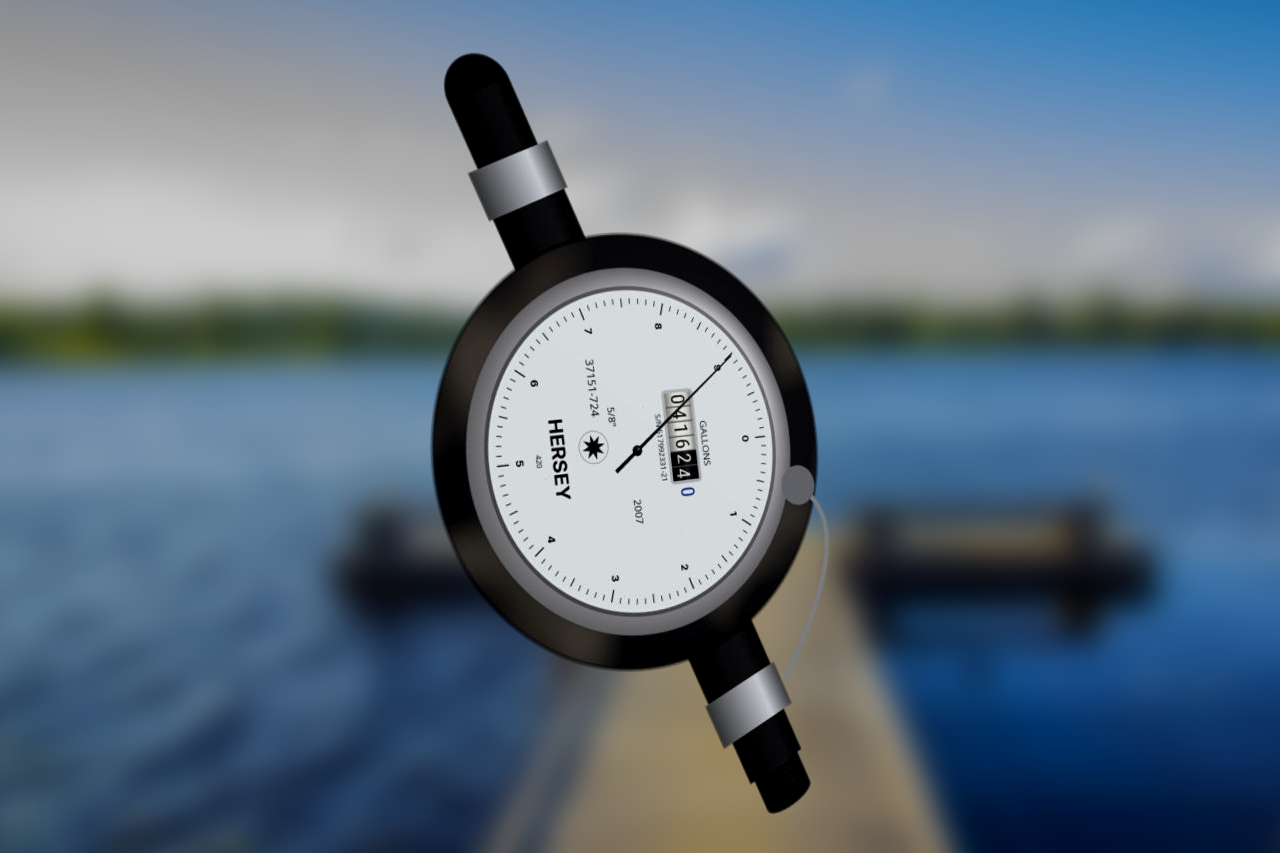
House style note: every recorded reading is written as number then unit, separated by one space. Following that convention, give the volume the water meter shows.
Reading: 416239.0 gal
